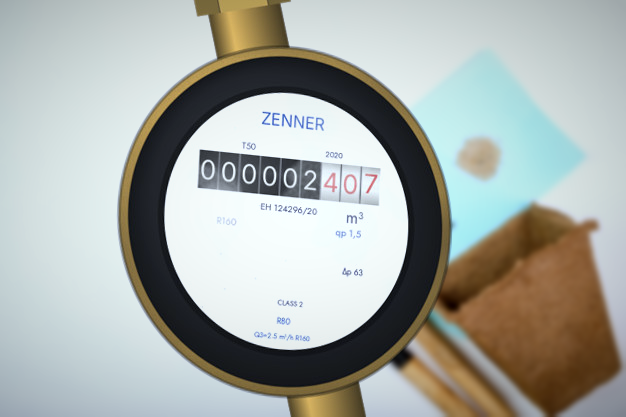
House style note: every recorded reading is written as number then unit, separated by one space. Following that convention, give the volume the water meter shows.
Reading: 2.407 m³
